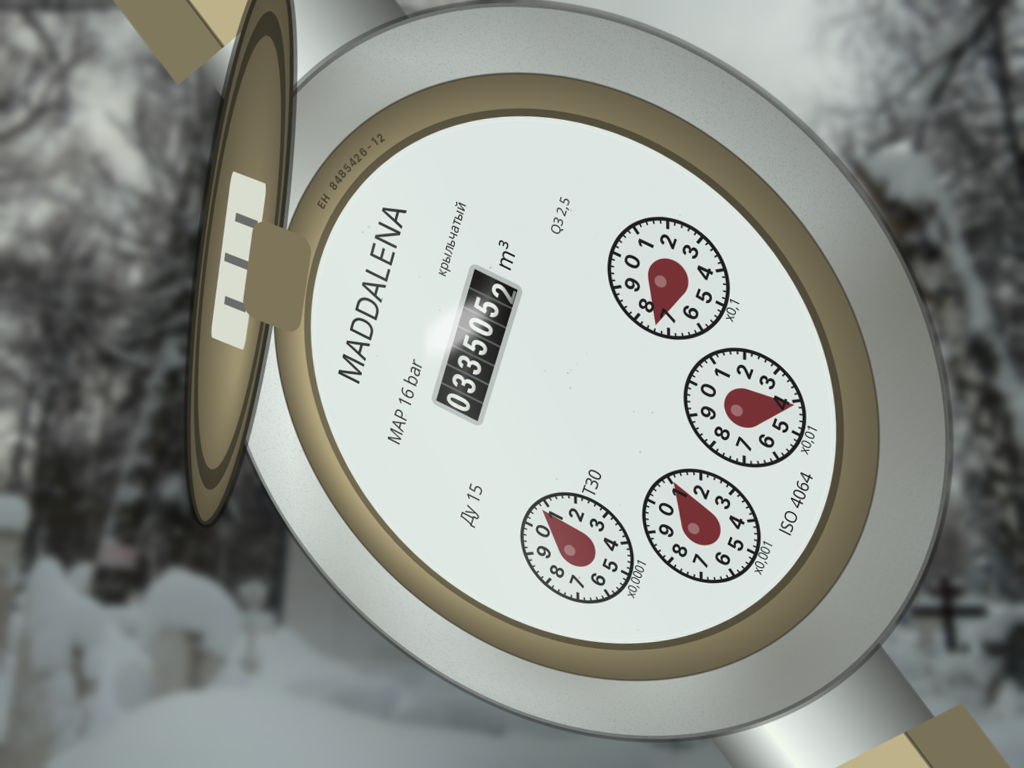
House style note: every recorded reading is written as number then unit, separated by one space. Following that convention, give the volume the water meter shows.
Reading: 335051.7410 m³
